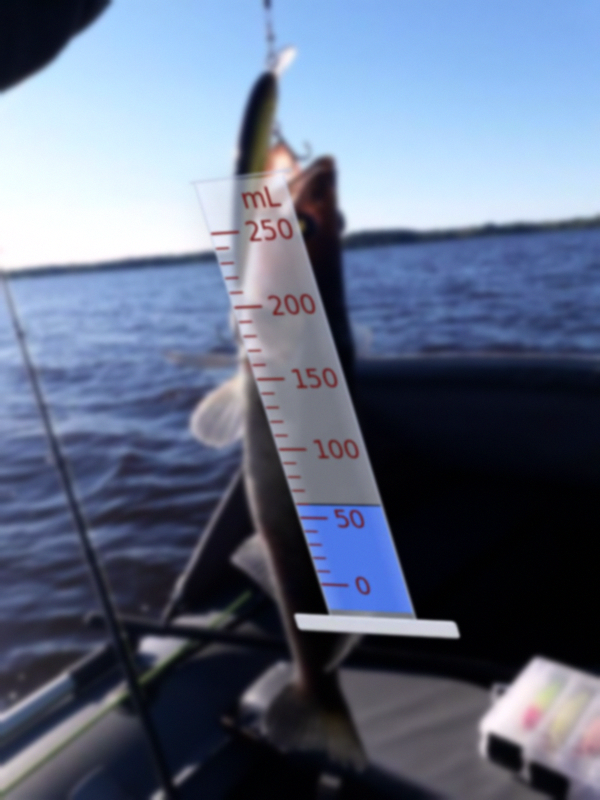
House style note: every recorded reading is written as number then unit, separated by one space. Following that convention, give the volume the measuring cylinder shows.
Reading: 60 mL
